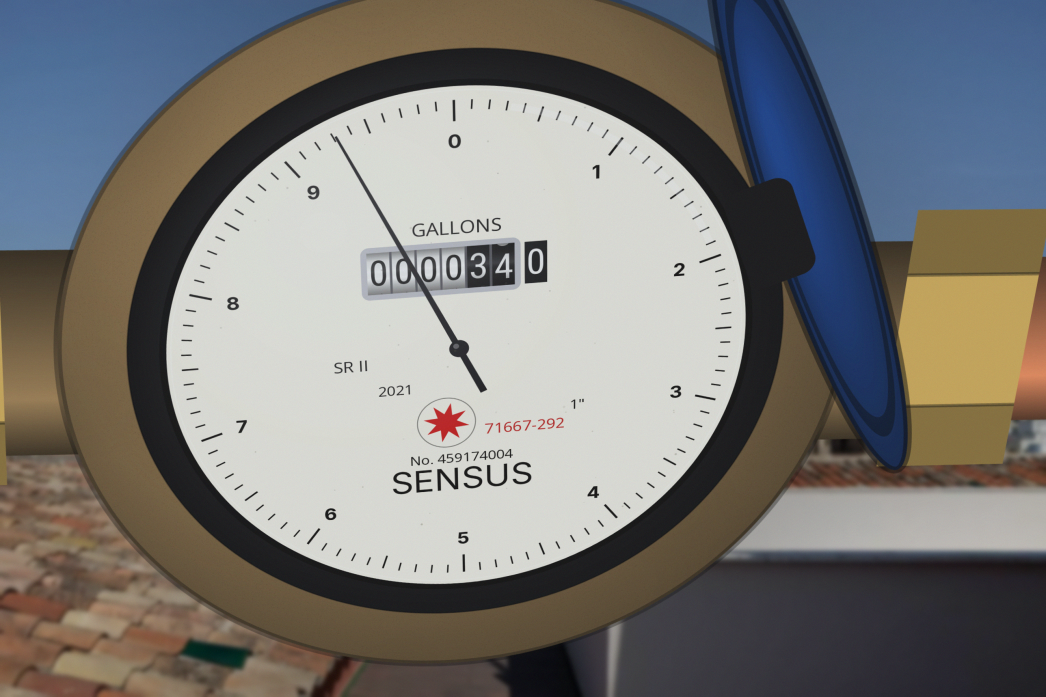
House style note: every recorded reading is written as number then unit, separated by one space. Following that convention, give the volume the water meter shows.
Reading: 339.3 gal
